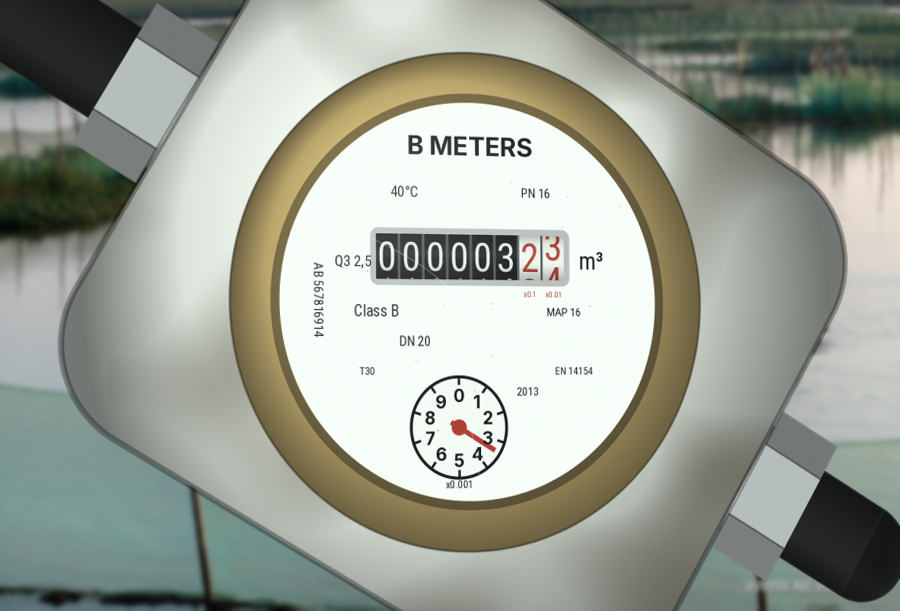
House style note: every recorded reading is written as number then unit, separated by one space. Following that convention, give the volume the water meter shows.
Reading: 3.233 m³
